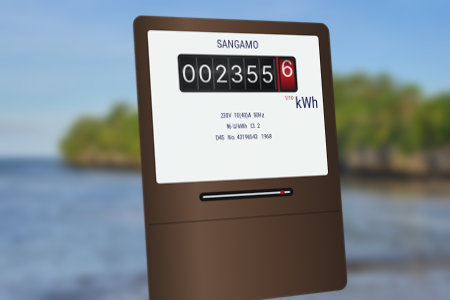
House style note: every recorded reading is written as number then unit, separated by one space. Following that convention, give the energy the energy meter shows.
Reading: 2355.6 kWh
